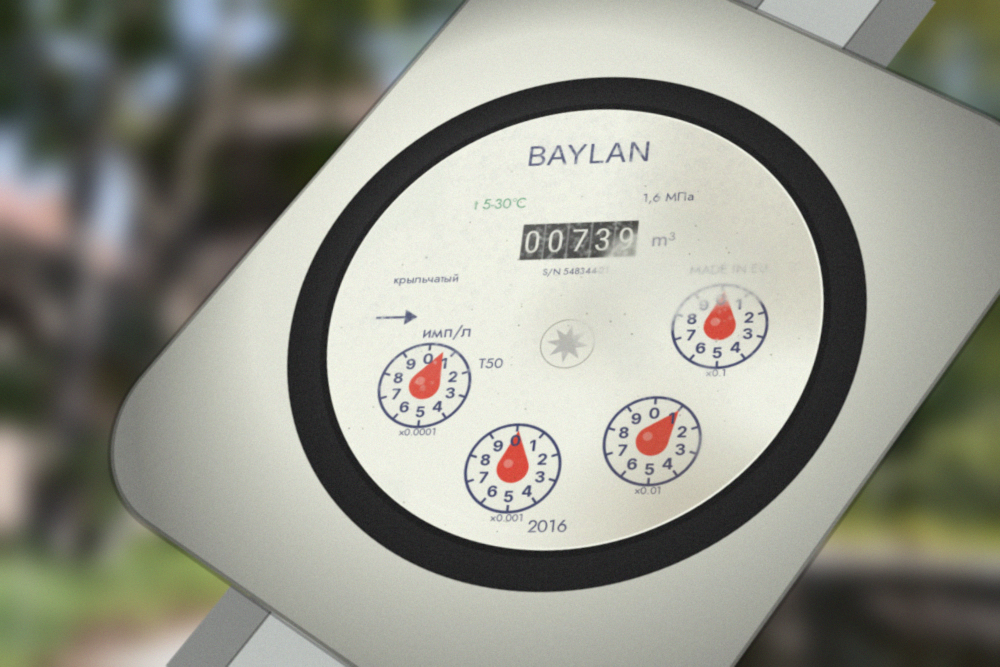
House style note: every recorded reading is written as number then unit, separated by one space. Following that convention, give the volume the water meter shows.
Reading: 739.0100 m³
